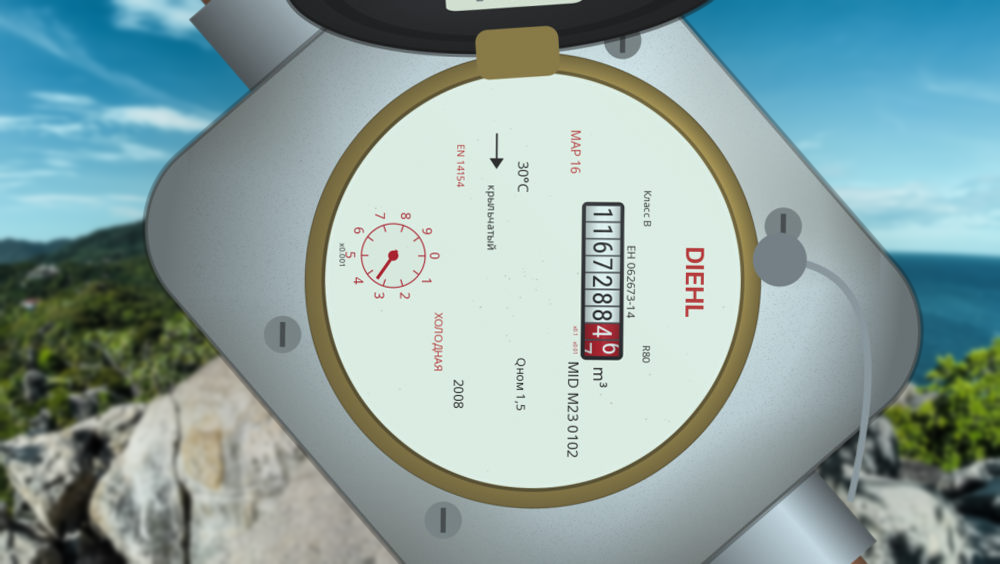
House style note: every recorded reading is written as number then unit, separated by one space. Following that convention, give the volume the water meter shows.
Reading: 1167288.463 m³
